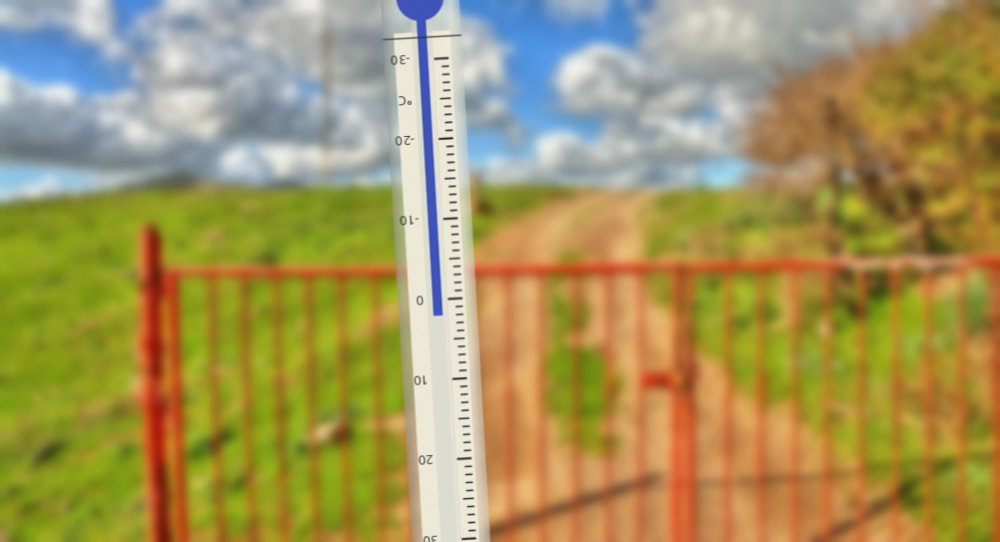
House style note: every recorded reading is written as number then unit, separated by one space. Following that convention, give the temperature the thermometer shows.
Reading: 2 °C
